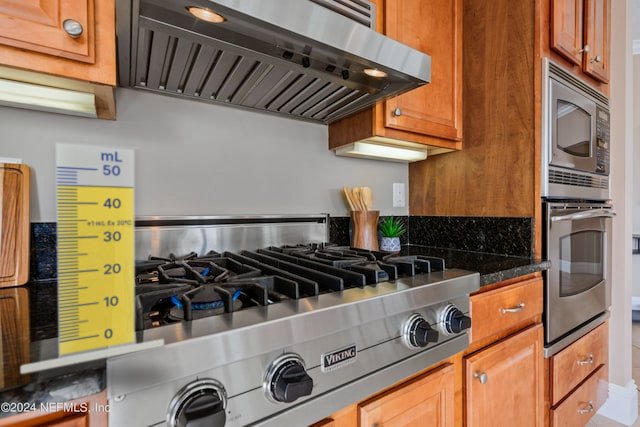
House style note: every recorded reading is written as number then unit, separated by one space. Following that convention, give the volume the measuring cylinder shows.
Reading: 45 mL
